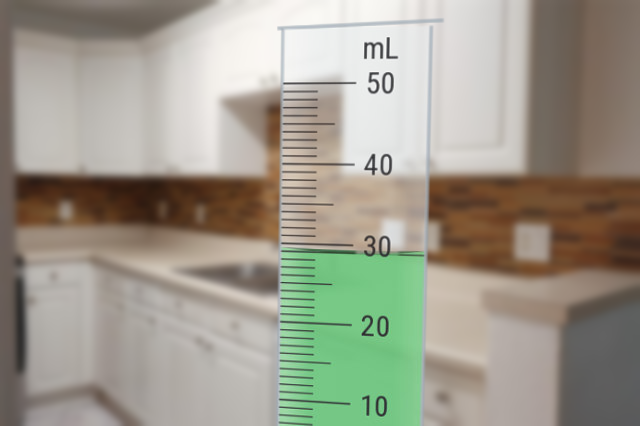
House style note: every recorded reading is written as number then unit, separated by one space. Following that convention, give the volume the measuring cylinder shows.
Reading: 29 mL
